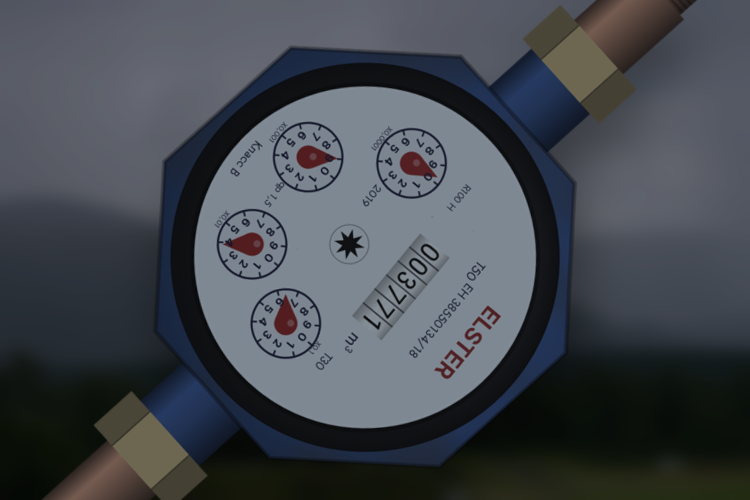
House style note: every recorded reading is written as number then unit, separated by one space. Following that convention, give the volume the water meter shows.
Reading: 3771.6389 m³
